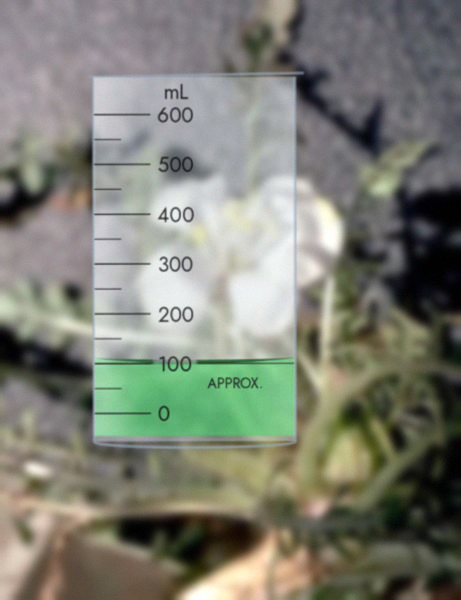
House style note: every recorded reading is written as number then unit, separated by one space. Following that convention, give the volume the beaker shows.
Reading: 100 mL
